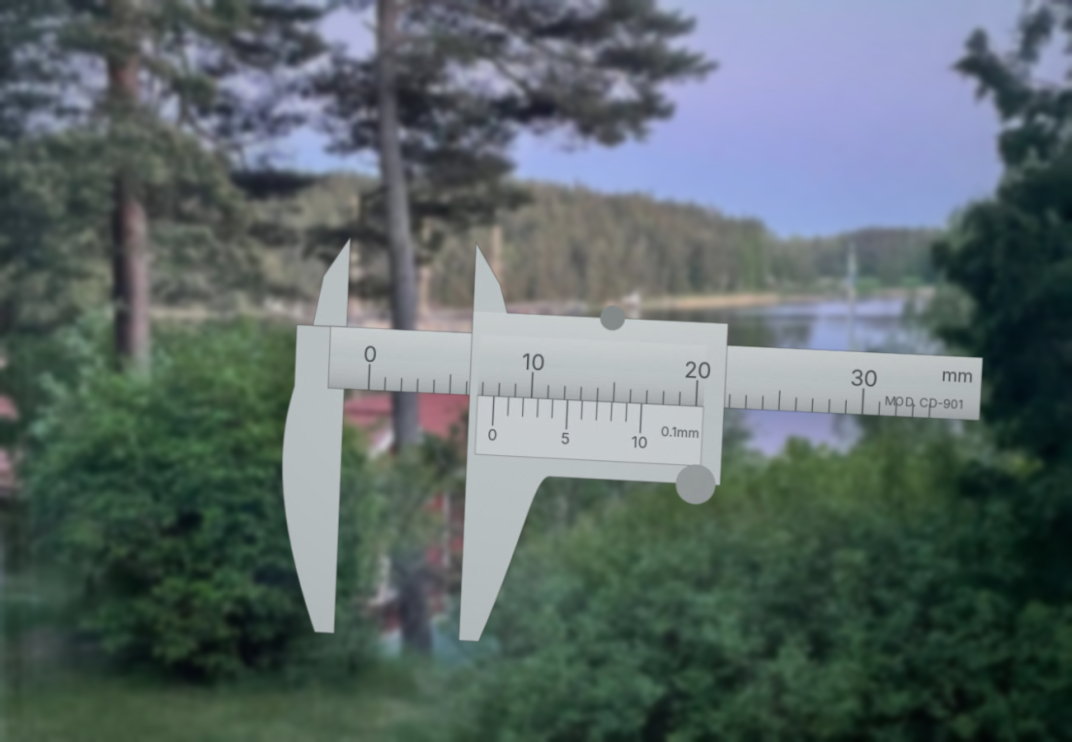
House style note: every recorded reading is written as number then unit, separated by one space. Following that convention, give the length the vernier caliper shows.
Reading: 7.7 mm
